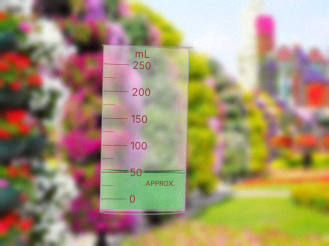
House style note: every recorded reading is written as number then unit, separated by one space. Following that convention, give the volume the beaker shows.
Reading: 50 mL
